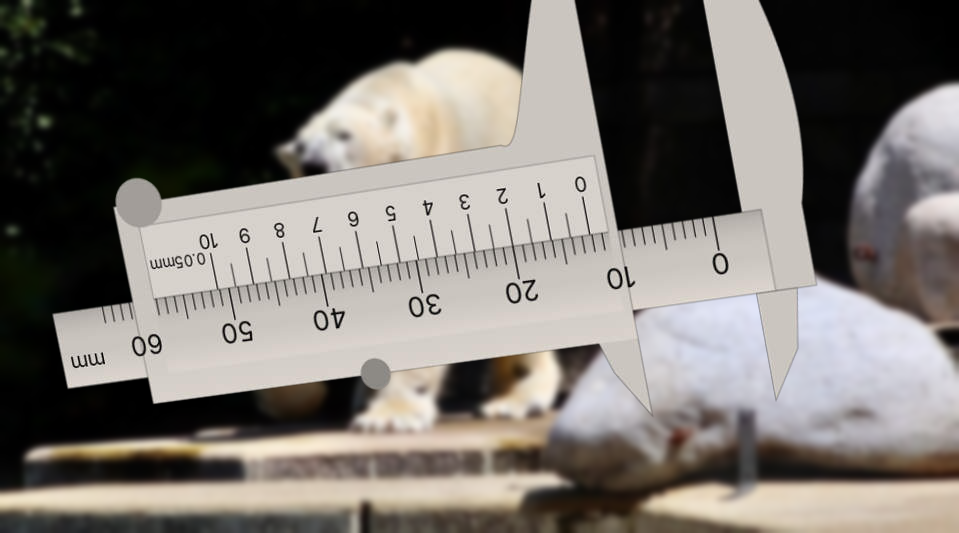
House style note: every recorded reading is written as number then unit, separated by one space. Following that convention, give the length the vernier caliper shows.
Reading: 12.2 mm
